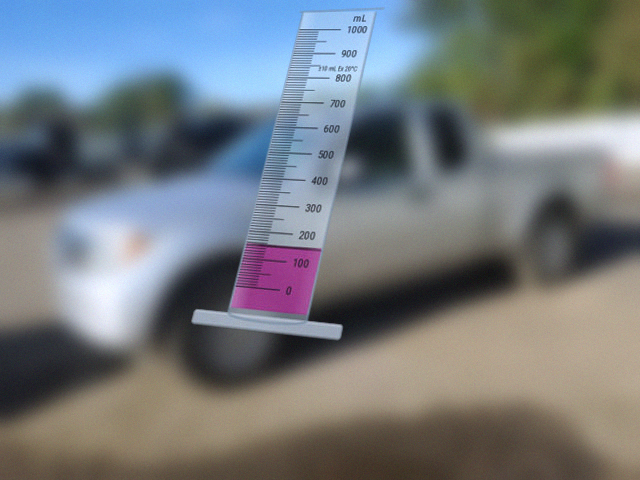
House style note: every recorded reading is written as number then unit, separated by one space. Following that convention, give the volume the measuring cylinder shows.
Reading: 150 mL
